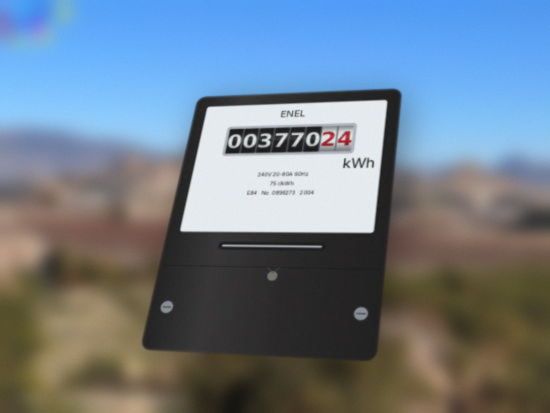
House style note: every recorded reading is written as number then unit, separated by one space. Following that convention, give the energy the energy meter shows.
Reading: 3770.24 kWh
